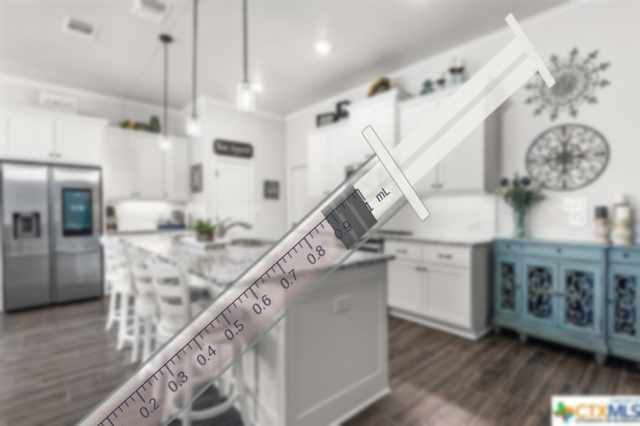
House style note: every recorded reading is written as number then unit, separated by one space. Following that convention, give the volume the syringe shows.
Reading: 0.88 mL
